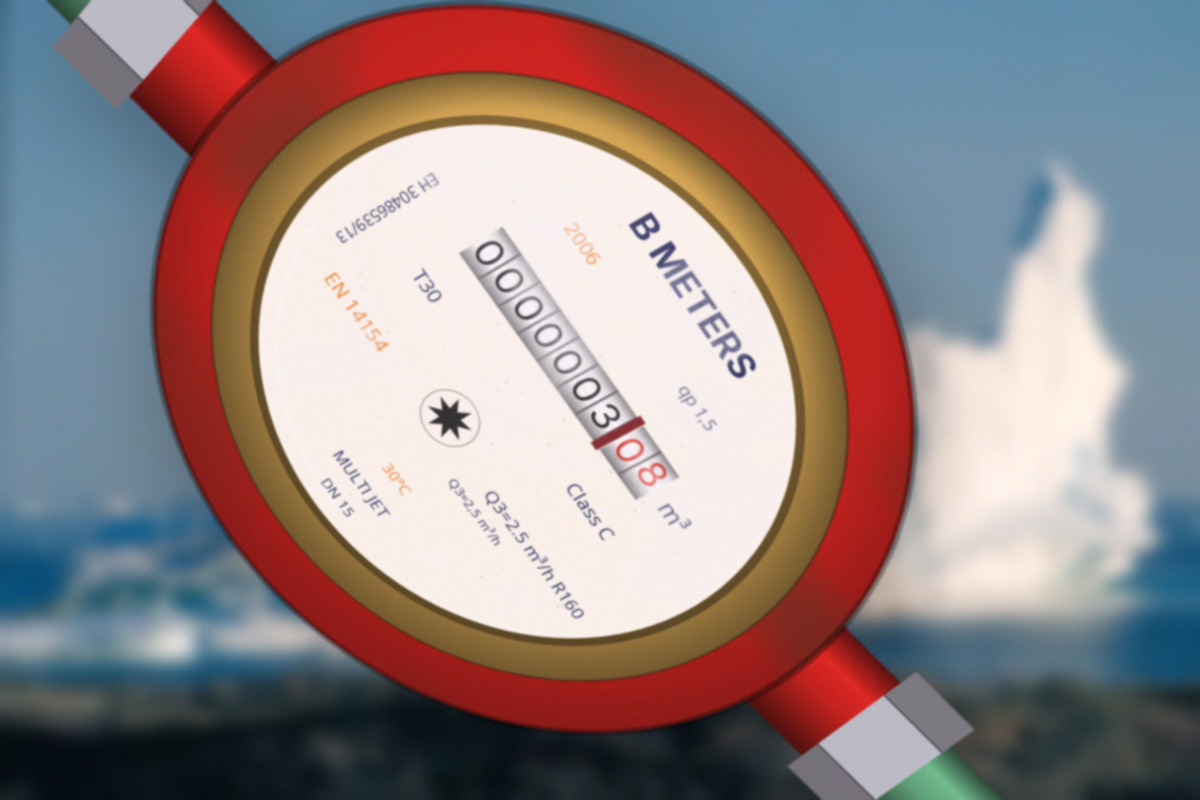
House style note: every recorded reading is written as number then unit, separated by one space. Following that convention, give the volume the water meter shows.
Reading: 3.08 m³
